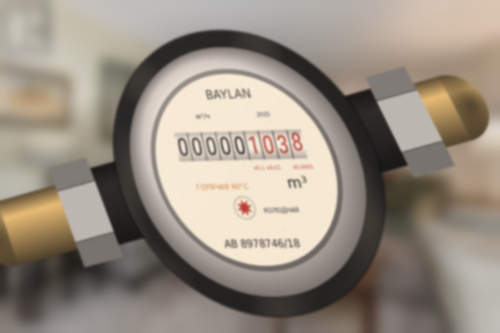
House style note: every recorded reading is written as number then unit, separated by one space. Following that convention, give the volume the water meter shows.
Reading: 0.1038 m³
